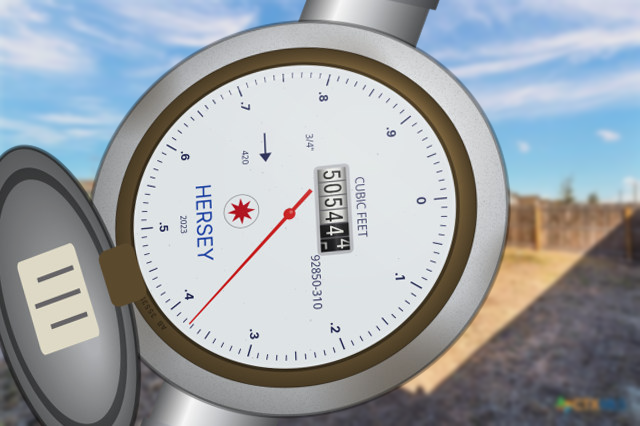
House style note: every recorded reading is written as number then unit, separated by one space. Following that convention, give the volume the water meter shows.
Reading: 505444.37 ft³
